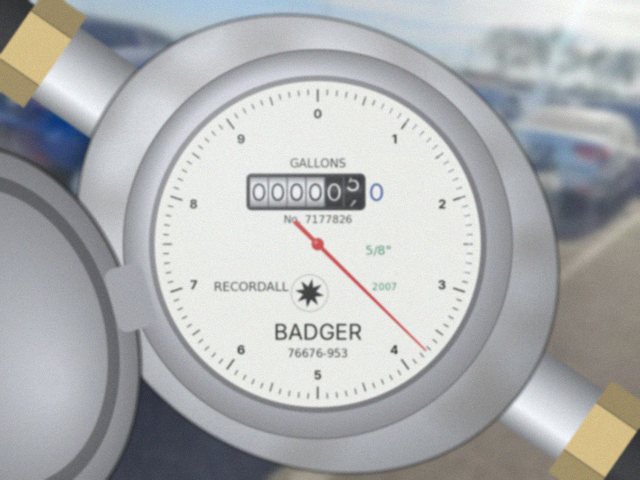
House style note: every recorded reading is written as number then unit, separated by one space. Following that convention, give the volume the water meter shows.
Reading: 53.7 gal
